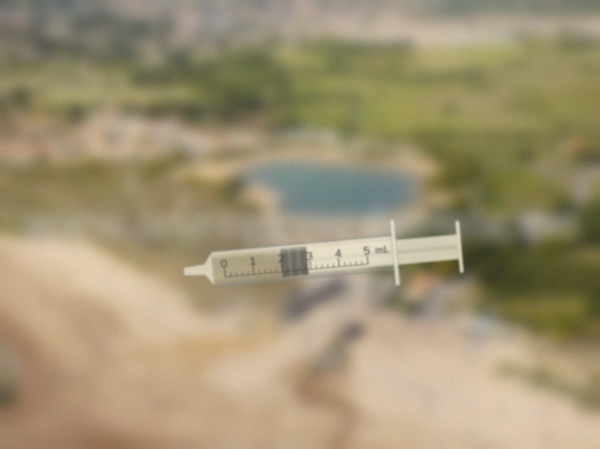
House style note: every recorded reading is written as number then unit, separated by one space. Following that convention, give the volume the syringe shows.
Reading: 2 mL
